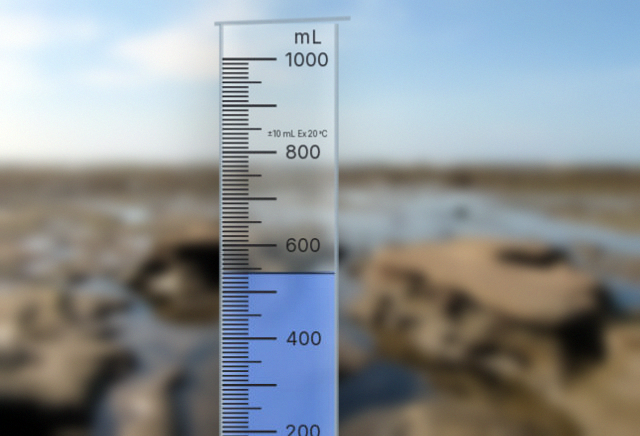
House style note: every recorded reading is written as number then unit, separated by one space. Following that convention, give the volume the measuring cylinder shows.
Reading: 540 mL
